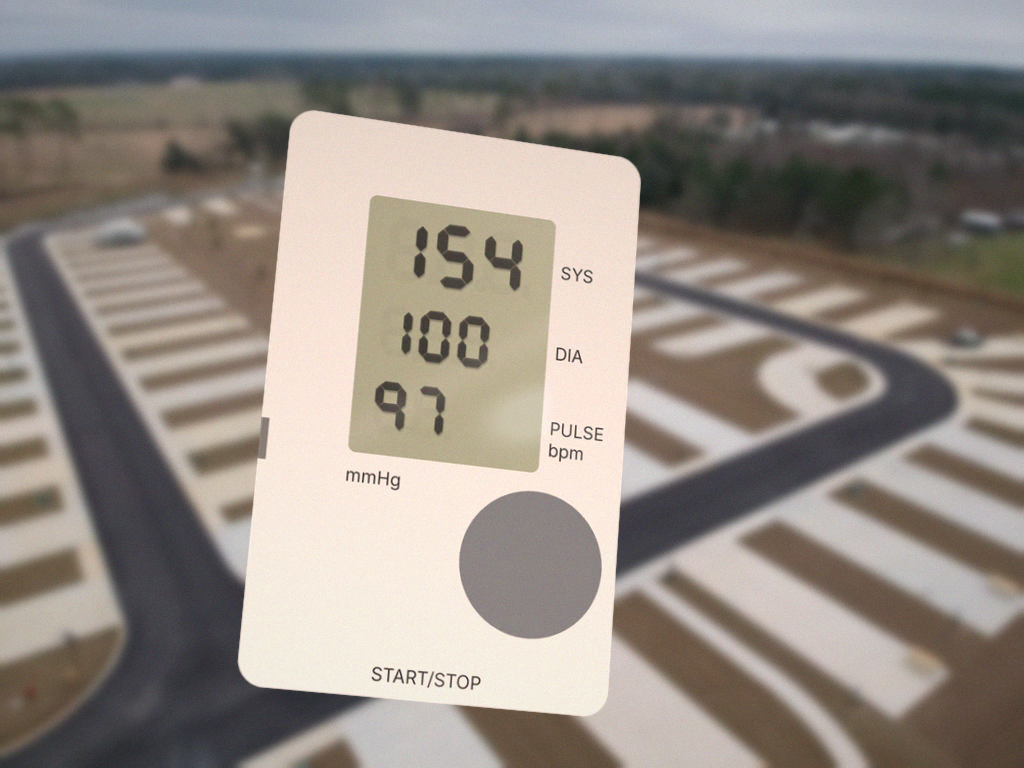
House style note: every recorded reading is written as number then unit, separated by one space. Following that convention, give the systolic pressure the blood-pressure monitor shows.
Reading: 154 mmHg
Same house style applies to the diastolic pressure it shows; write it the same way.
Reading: 100 mmHg
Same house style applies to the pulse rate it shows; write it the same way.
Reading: 97 bpm
